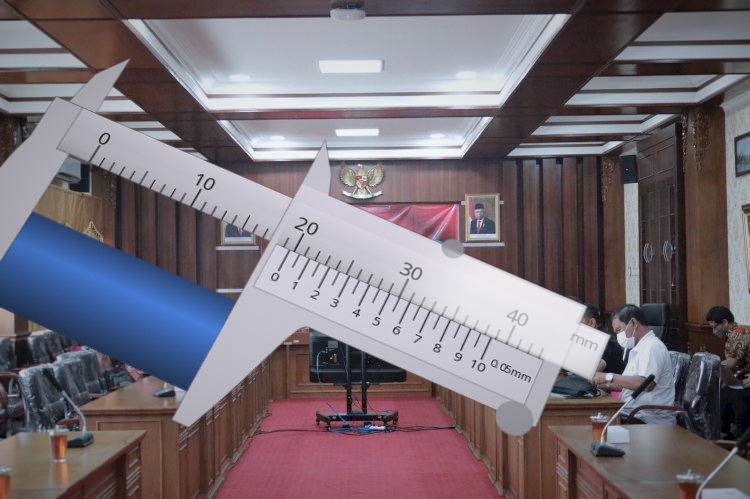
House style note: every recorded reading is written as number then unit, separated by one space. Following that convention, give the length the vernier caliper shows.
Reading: 19.6 mm
